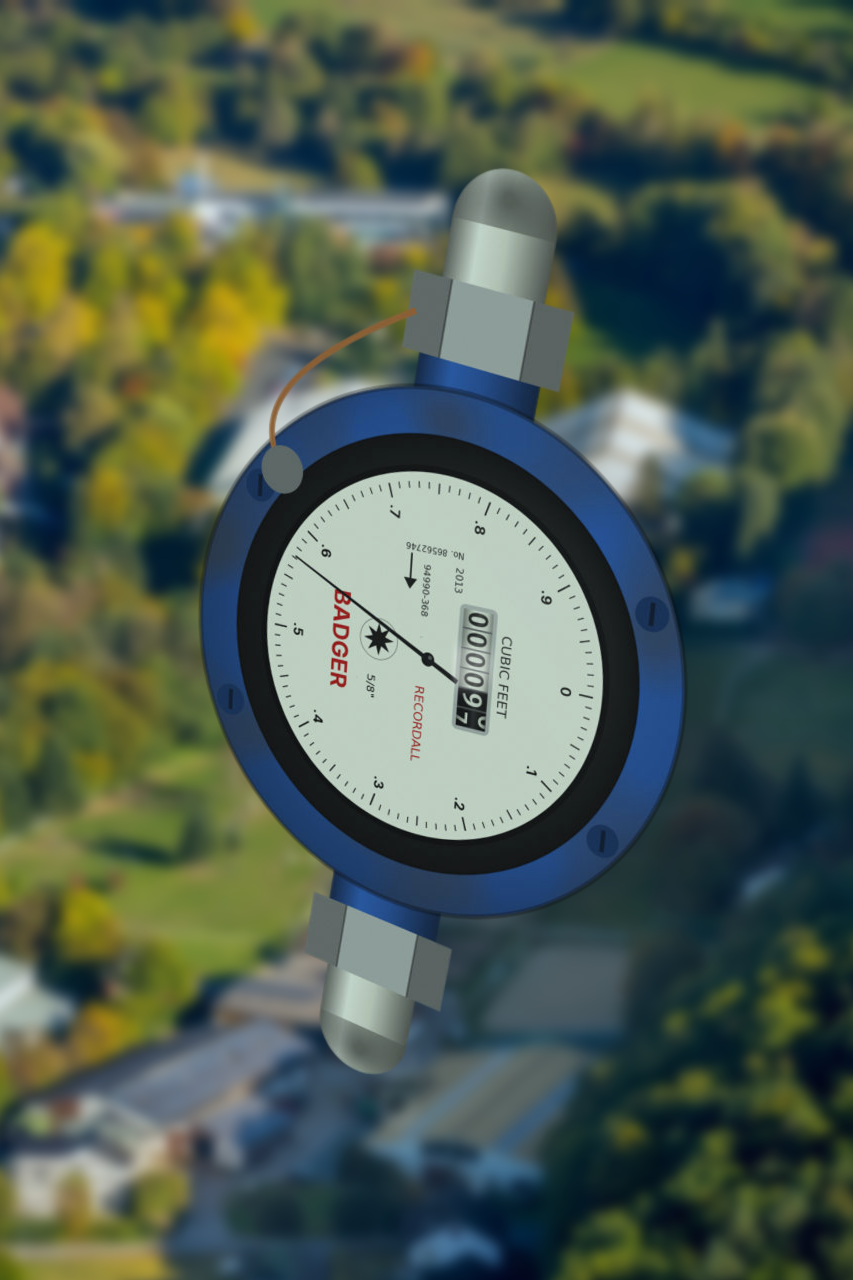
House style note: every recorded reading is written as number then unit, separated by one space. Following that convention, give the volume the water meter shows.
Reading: 96.57 ft³
